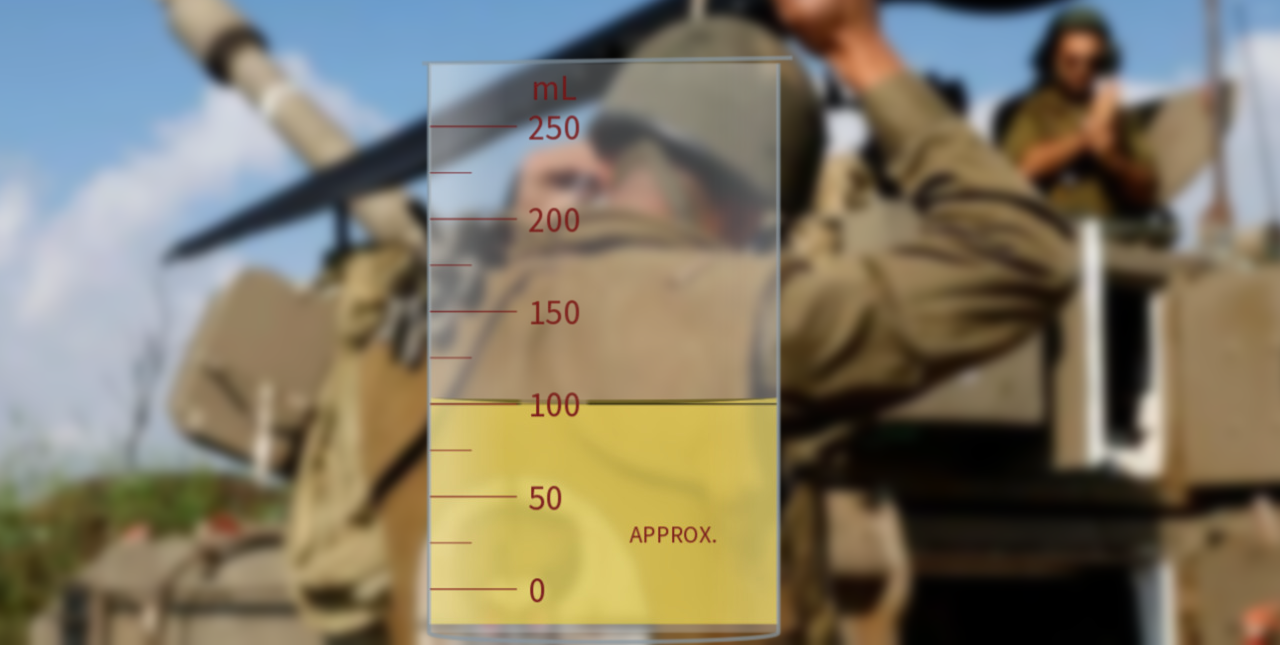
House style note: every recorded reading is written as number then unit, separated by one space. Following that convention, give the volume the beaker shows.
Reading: 100 mL
